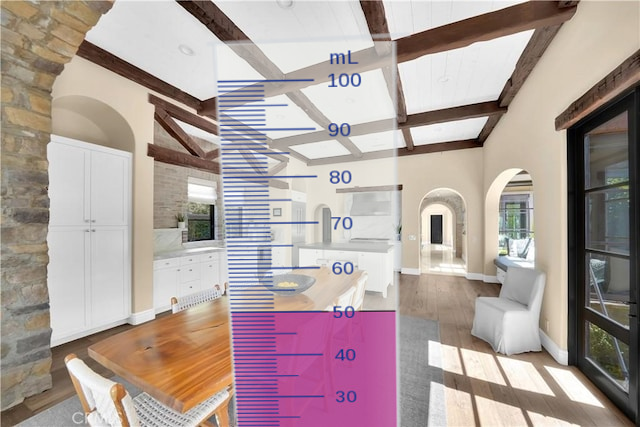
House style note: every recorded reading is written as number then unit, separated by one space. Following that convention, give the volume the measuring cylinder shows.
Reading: 50 mL
